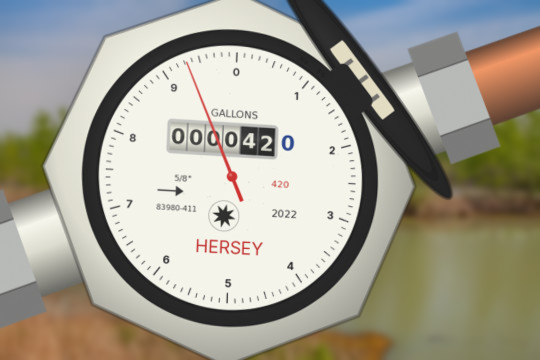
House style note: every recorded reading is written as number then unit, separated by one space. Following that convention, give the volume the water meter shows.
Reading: 419.3 gal
